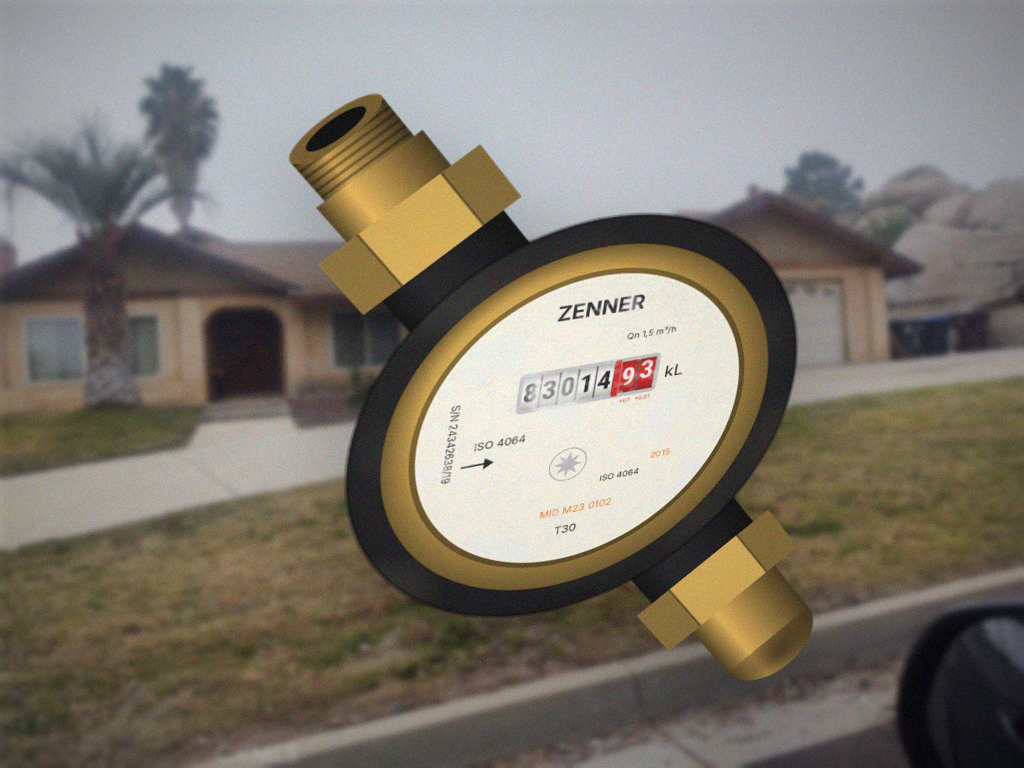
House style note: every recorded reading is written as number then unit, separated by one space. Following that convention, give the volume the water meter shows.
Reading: 83014.93 kL
